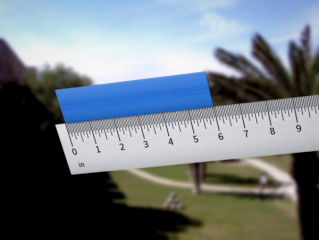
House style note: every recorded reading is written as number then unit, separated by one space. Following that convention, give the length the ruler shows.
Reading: 6 in
